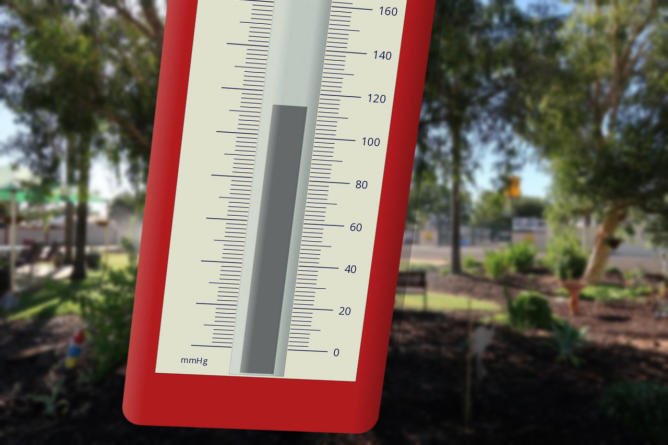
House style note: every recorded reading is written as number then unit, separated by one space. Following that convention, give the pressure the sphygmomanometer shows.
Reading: 114 mmHg
